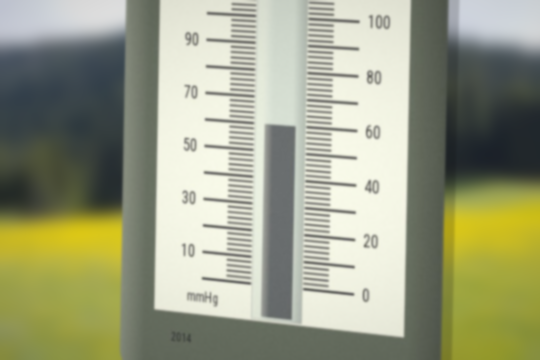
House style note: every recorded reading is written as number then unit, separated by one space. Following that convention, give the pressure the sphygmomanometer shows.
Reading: 60 mmHg
